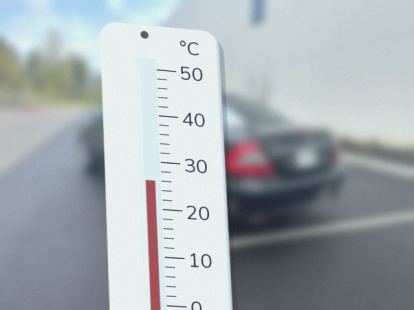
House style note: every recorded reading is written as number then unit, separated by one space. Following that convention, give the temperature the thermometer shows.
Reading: 26 °C
